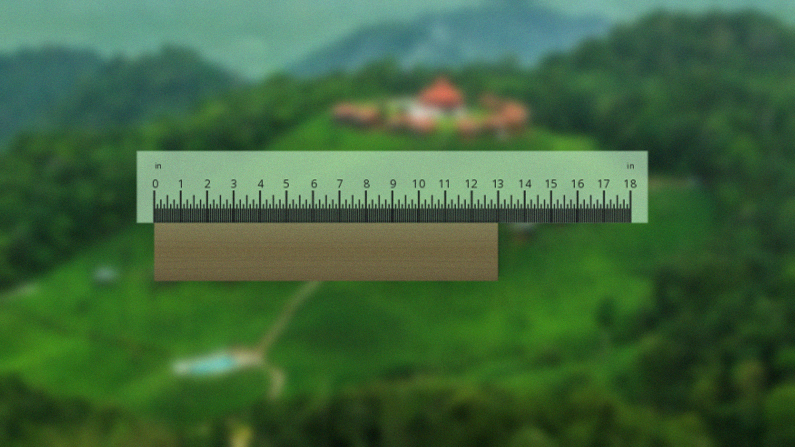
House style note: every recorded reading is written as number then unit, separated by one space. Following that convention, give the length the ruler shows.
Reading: 13 in
